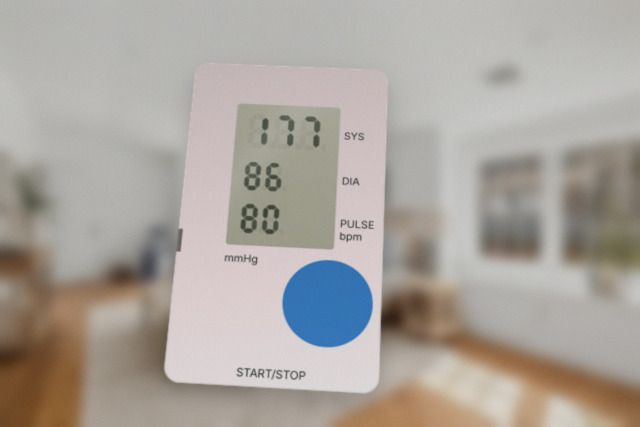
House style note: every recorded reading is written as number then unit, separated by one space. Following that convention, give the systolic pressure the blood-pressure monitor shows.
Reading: 177 mmHg
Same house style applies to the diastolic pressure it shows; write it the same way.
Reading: 86 mmHg
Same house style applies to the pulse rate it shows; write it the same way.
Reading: 80 bpm
